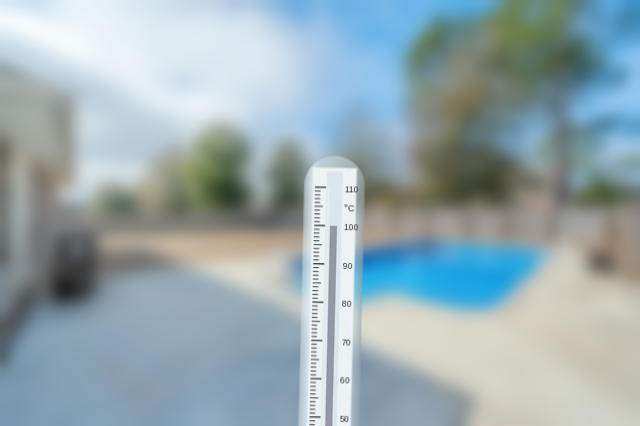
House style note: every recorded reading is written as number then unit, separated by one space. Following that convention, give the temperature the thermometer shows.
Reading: 100 °C
